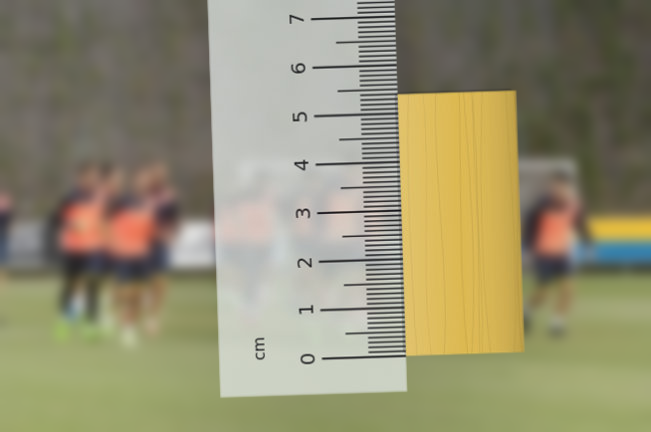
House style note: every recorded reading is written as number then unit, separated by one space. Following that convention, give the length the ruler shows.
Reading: 5.4 cm
